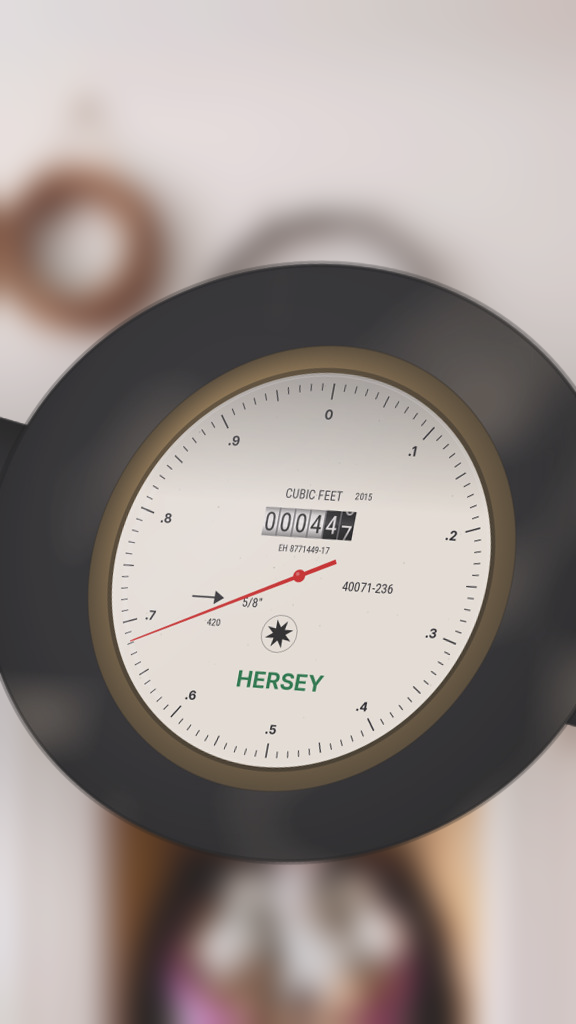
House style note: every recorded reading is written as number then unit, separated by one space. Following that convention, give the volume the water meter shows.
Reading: 446.68 ft³
